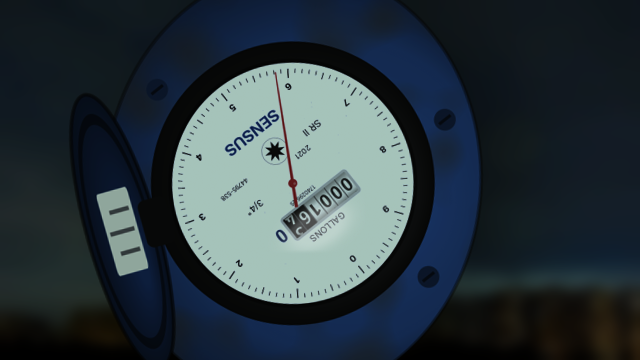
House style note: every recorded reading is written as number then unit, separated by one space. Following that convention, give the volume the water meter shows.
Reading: 1635.8 gal
